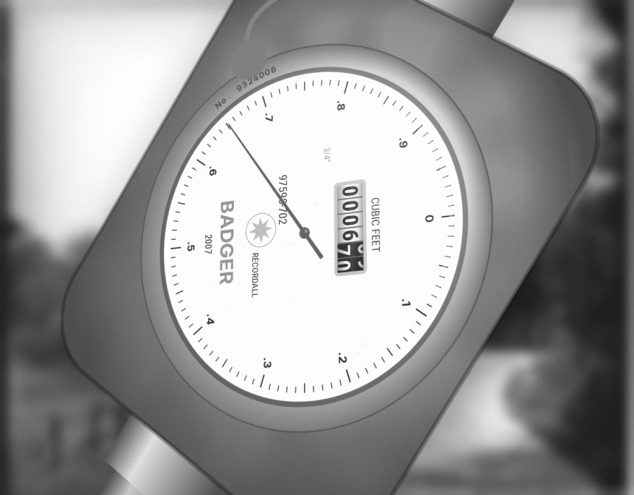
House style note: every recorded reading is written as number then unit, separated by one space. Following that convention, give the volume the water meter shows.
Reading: 669.65 ft³
